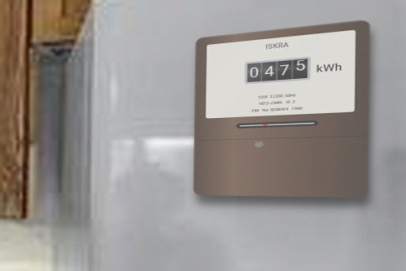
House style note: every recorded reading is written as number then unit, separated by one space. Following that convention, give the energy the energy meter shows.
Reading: 475 kWh
